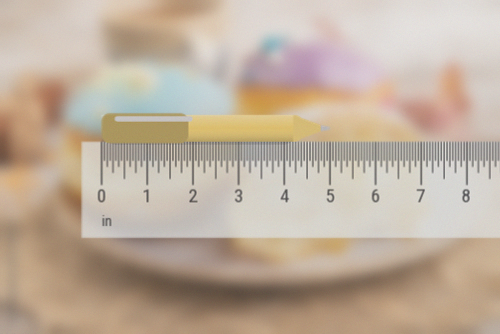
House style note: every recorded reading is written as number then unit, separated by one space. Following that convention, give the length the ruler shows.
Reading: 5 in
